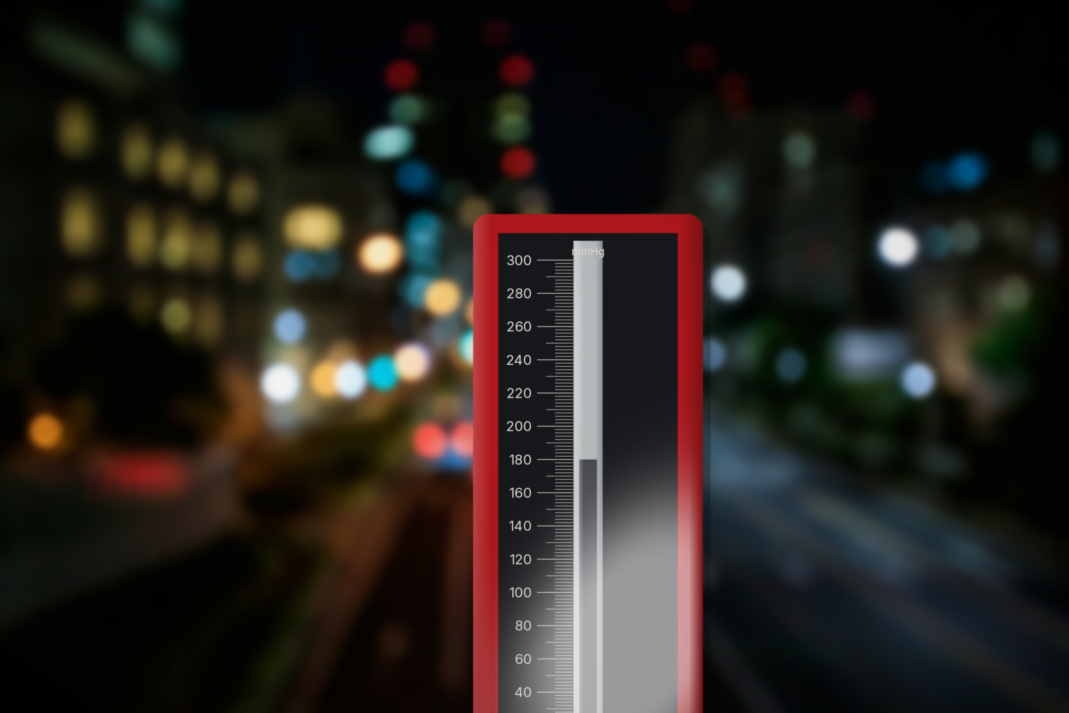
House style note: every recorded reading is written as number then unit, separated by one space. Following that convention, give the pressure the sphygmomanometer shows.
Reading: 180 mmHg
